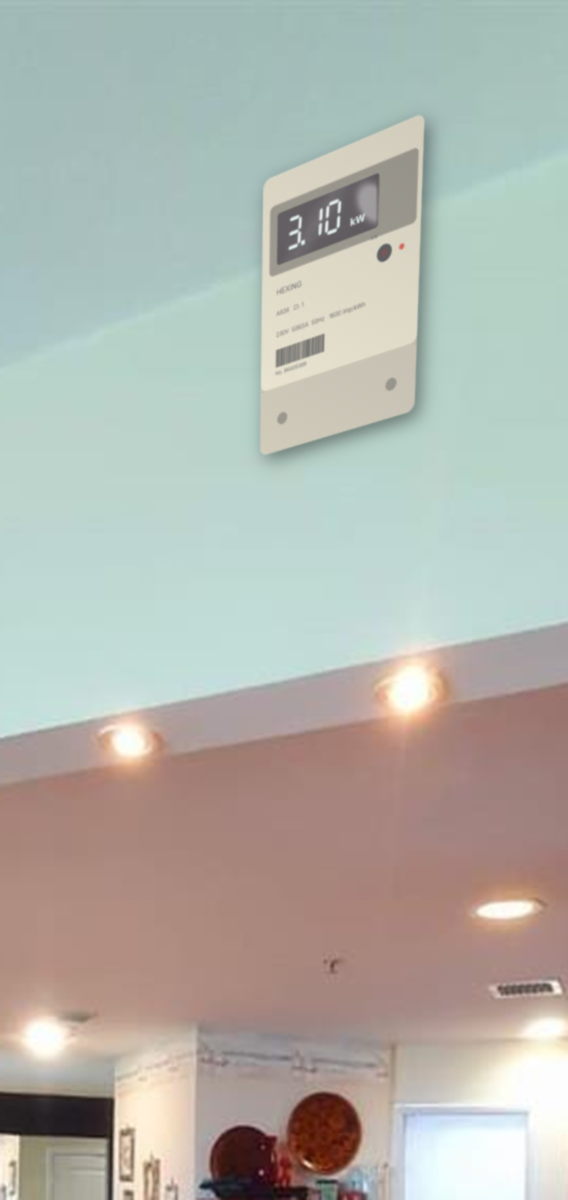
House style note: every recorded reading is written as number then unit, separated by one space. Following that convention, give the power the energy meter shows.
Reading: 3.10 kW
